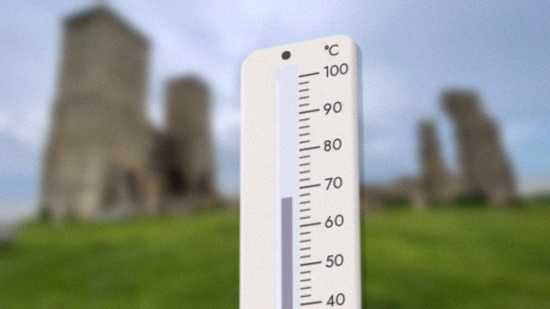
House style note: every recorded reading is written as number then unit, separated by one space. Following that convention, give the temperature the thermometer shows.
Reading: 68 °C
